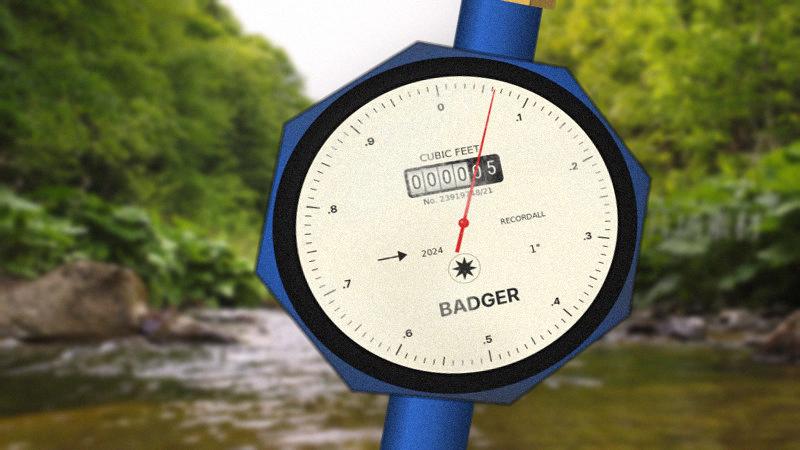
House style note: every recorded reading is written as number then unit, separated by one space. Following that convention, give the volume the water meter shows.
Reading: 5.06 ft³
